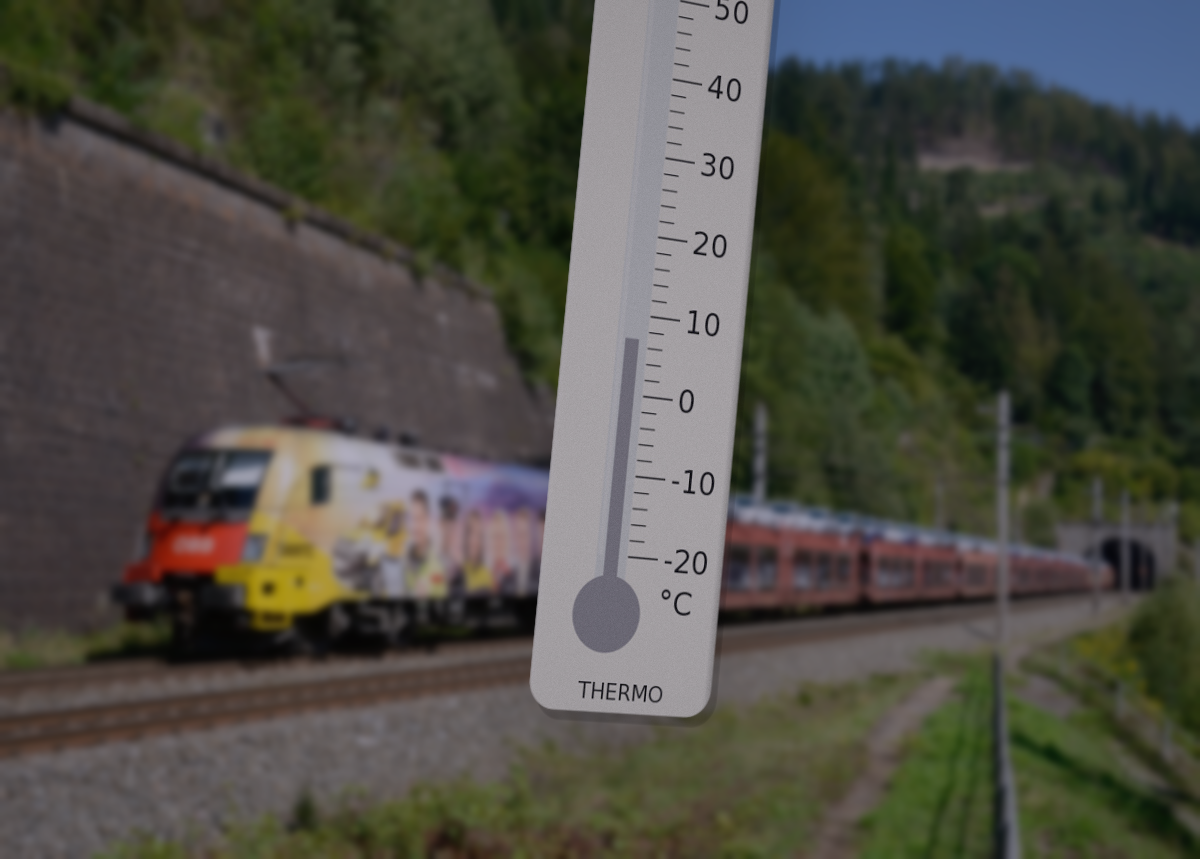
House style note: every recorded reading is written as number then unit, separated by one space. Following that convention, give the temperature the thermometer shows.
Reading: 7 °C
